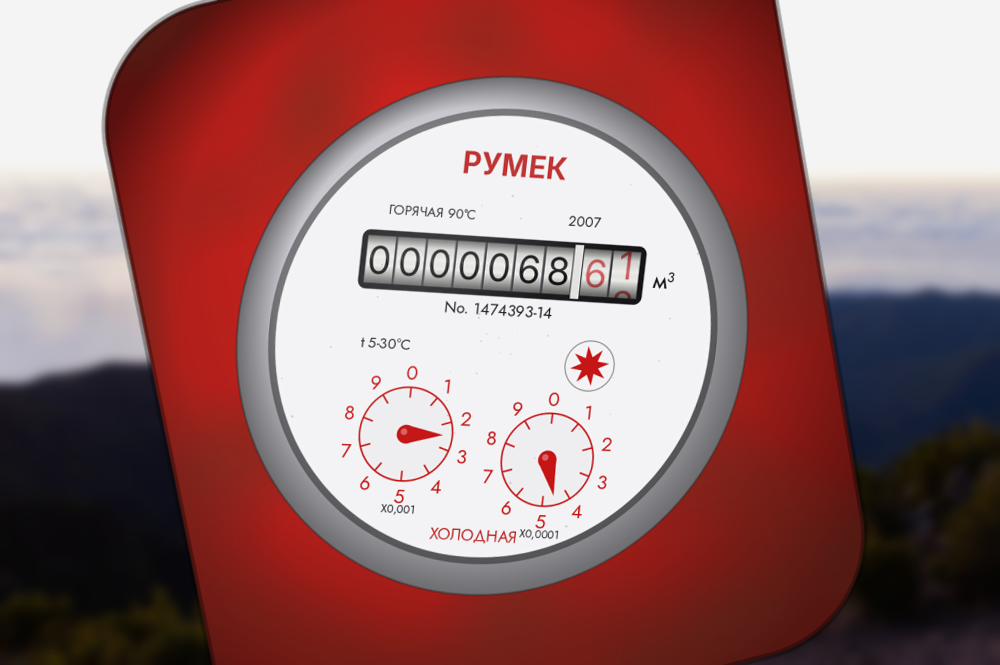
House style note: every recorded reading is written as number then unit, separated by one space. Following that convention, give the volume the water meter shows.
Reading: 68.6124 m³
